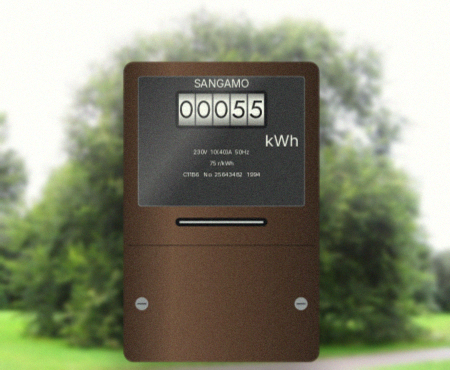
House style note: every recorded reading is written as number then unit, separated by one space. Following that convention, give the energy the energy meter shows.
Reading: 55 kWh
